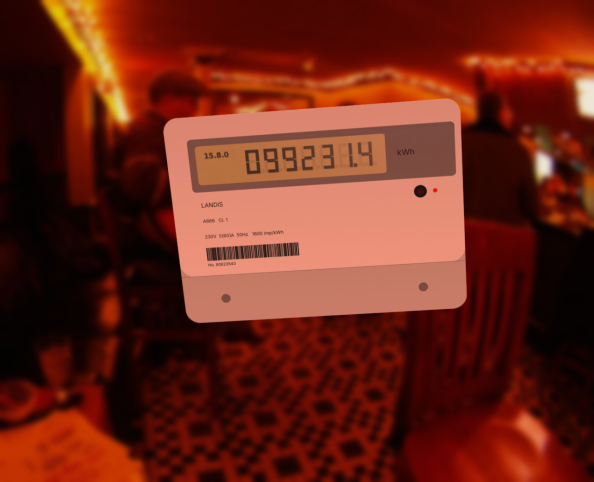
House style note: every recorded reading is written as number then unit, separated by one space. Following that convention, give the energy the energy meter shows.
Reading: 99231.4 kWh
